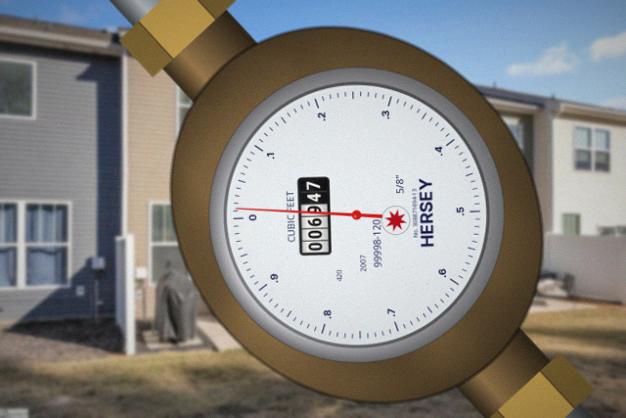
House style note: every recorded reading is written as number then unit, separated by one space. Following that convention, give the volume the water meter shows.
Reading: 6947.01 ft³
